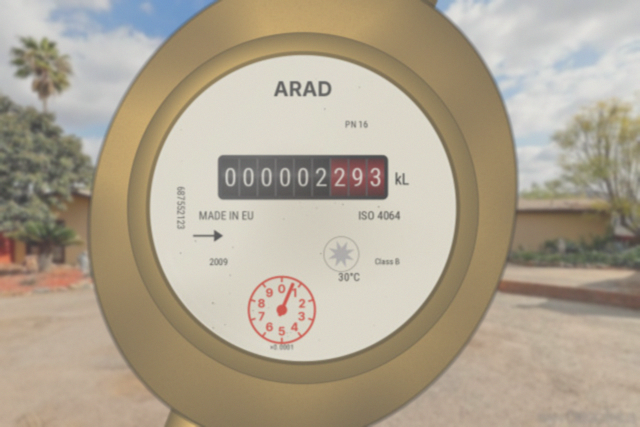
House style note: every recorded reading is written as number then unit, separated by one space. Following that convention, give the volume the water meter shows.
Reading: 2.2930 kL
